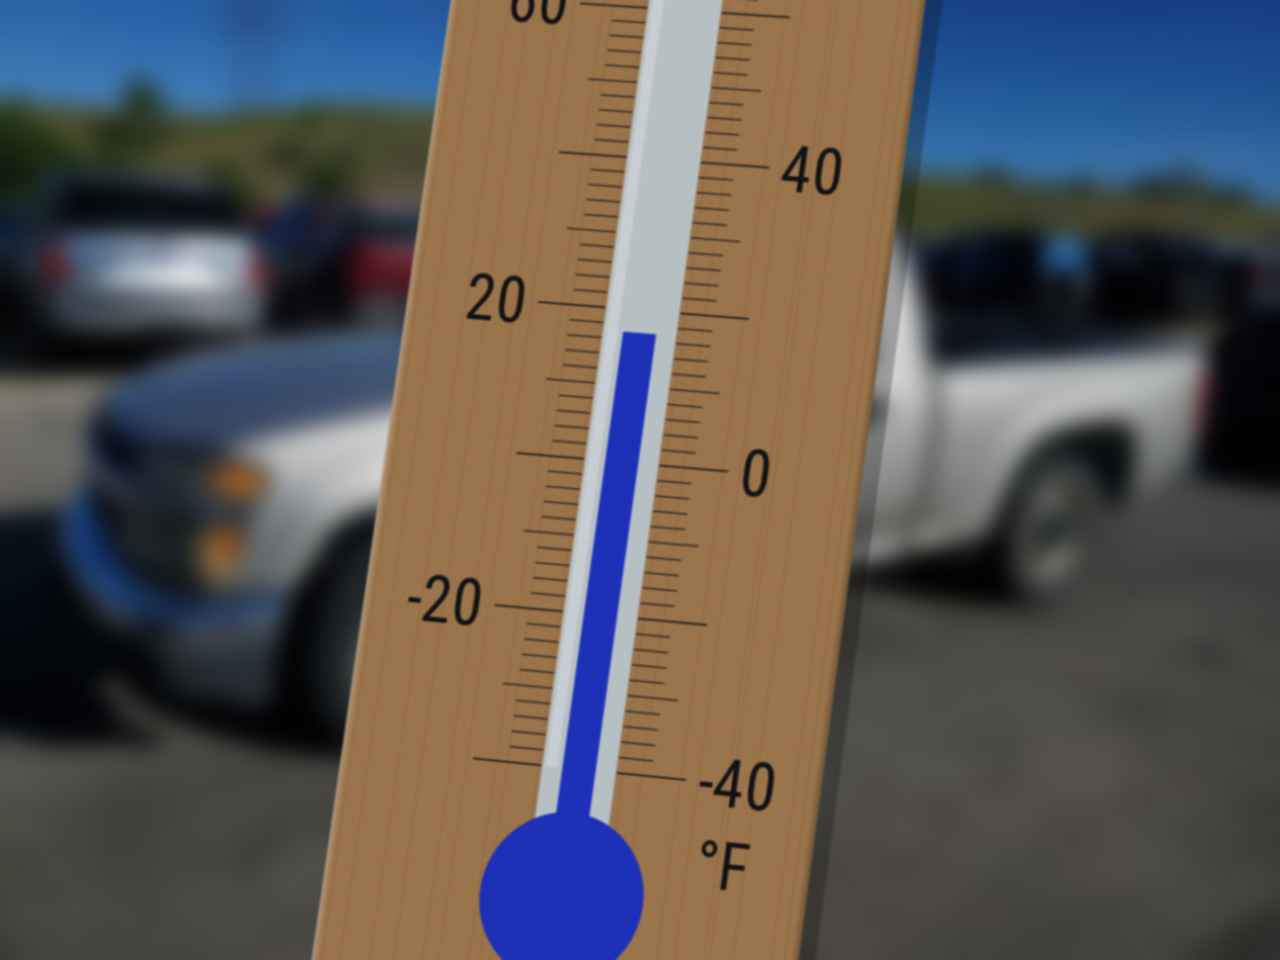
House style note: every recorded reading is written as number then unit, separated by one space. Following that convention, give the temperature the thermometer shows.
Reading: 17 °F
